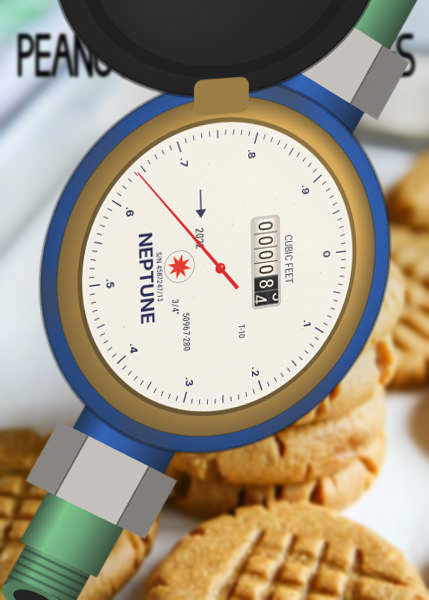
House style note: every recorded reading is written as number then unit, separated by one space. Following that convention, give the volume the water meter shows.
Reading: 83.64 ft³
